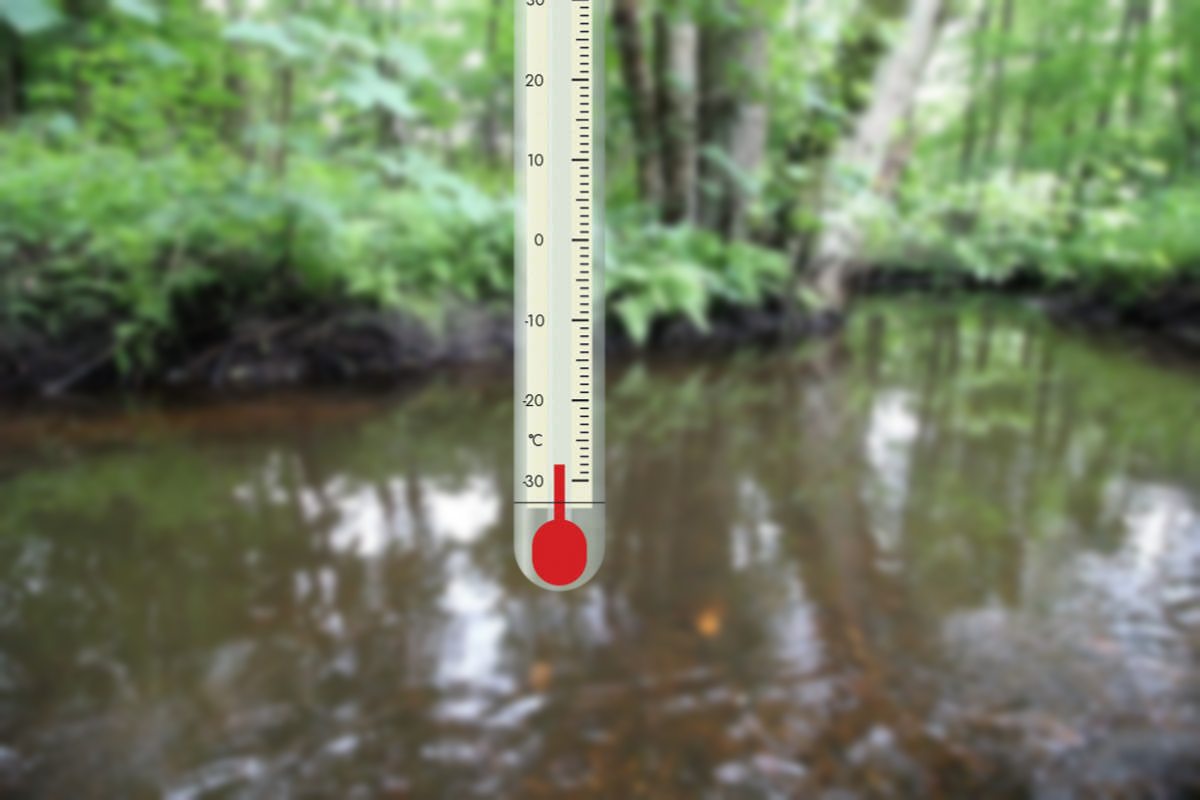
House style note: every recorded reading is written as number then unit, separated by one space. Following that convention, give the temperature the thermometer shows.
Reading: -28 °C
